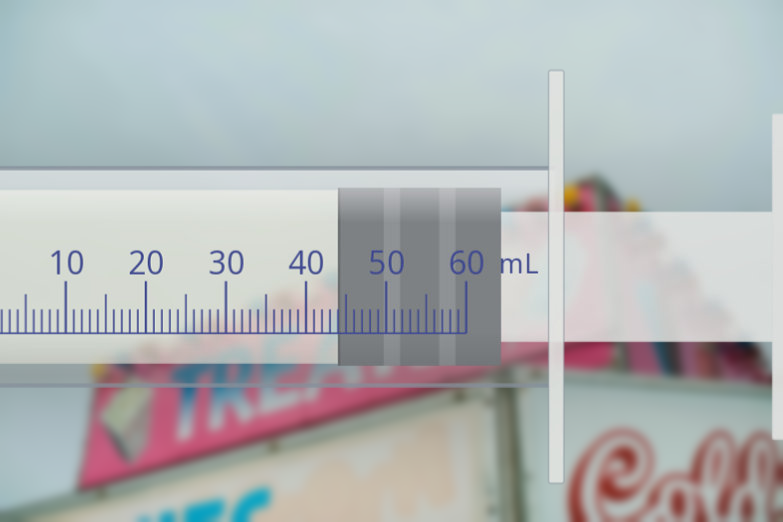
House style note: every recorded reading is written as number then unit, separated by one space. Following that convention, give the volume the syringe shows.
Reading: 44 mL
